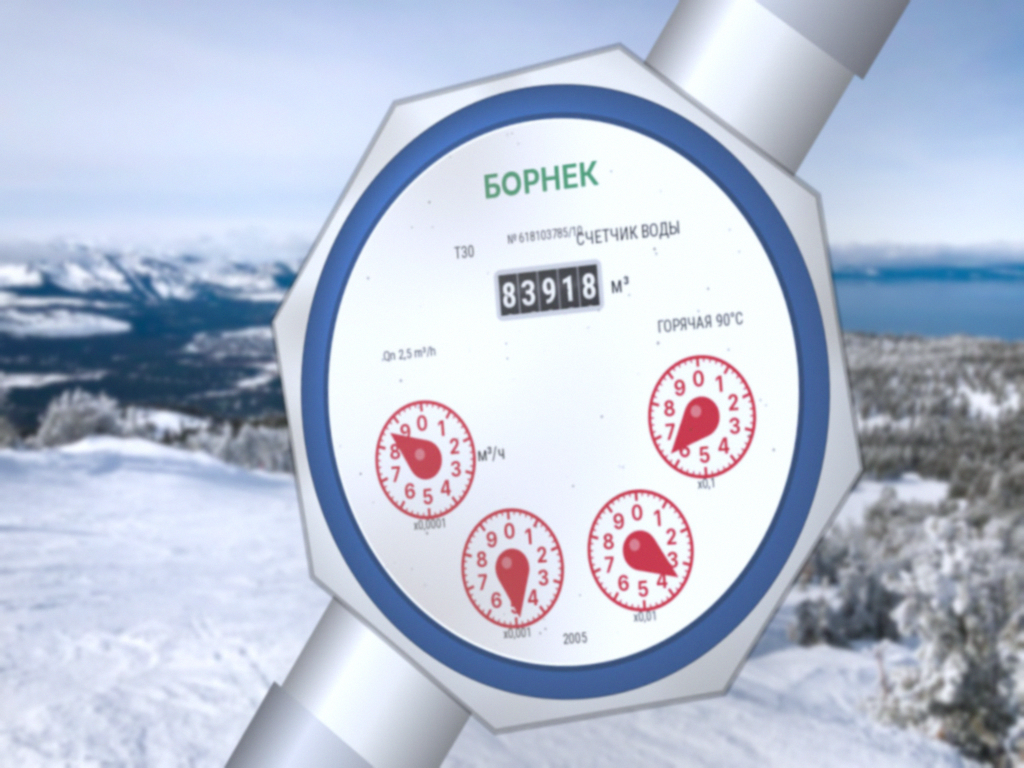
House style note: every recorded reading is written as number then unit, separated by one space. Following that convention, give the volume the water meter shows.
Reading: 83918.6348 m³
